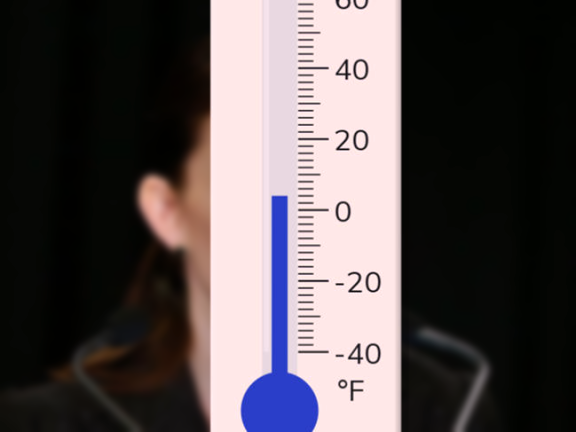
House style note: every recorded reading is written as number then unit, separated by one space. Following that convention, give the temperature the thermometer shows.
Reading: 4 °F
